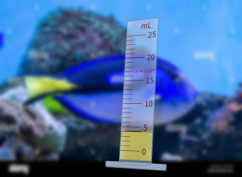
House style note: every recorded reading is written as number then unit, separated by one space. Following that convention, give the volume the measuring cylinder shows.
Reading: 4 mL
